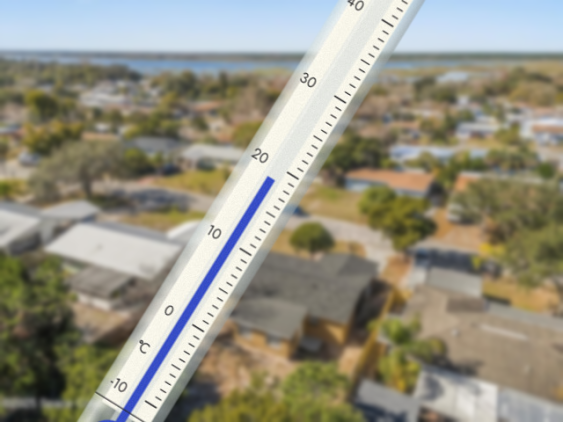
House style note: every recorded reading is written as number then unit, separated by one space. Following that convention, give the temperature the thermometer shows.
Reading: 18.5 °C
